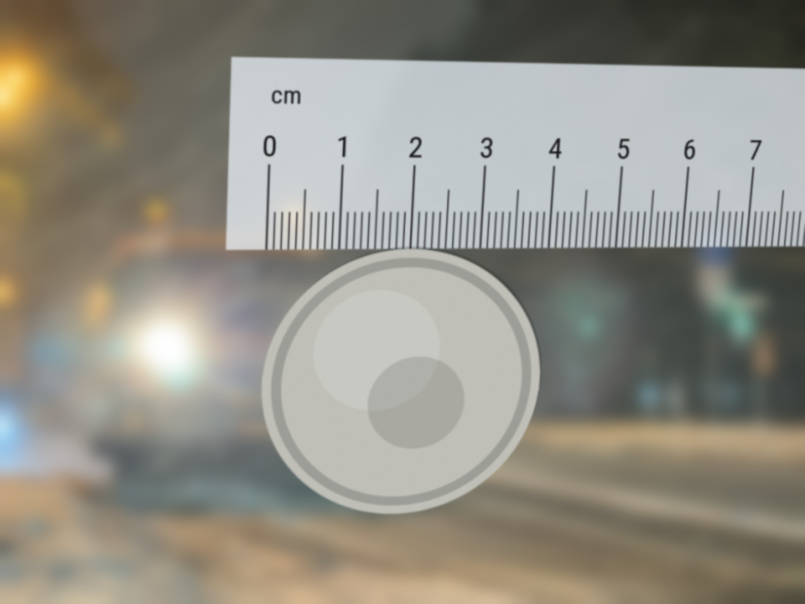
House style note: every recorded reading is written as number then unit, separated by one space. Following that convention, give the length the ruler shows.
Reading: 4 cm
